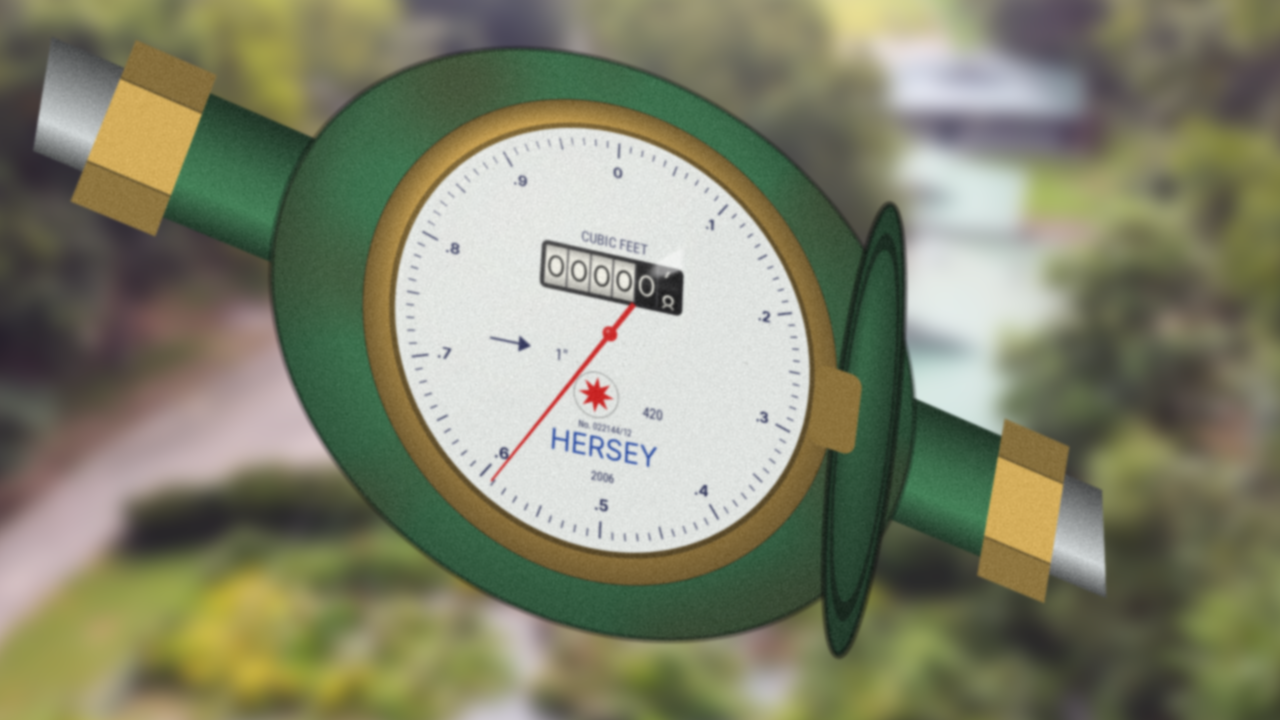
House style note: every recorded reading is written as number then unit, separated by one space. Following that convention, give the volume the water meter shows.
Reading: 7.59 ft³
